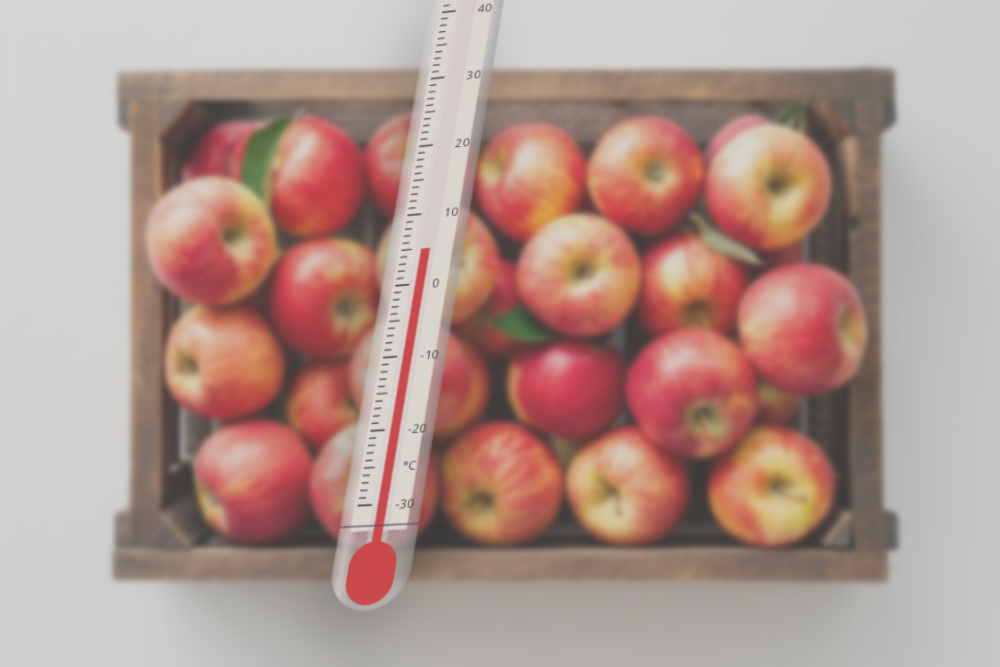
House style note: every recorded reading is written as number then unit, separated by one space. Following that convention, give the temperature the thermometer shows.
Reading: 5 °C
